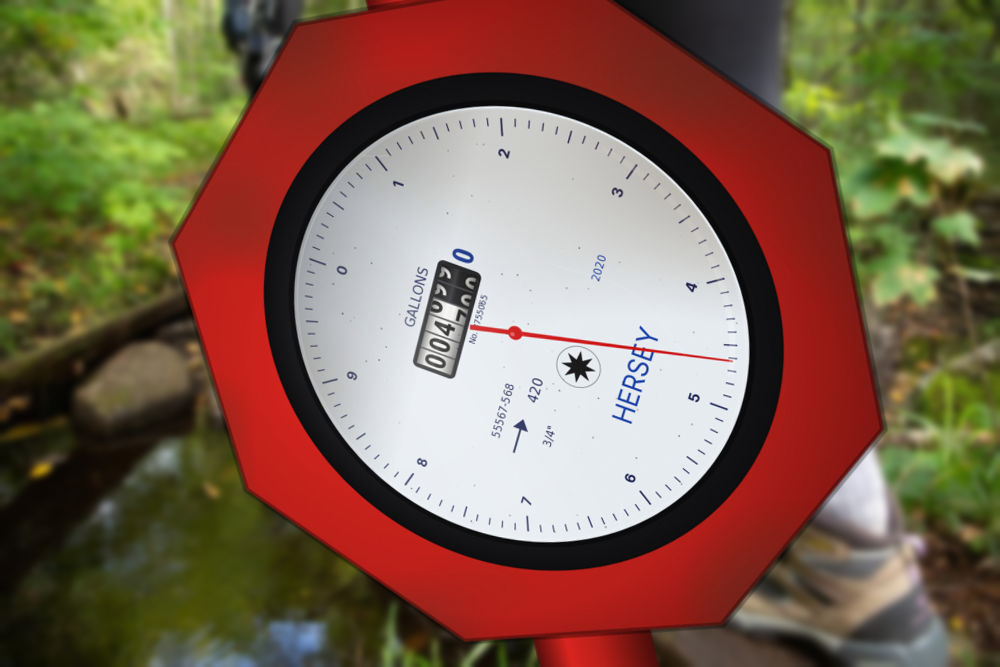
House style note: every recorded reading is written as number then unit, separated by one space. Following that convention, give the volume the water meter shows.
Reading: 46994.6 gal
